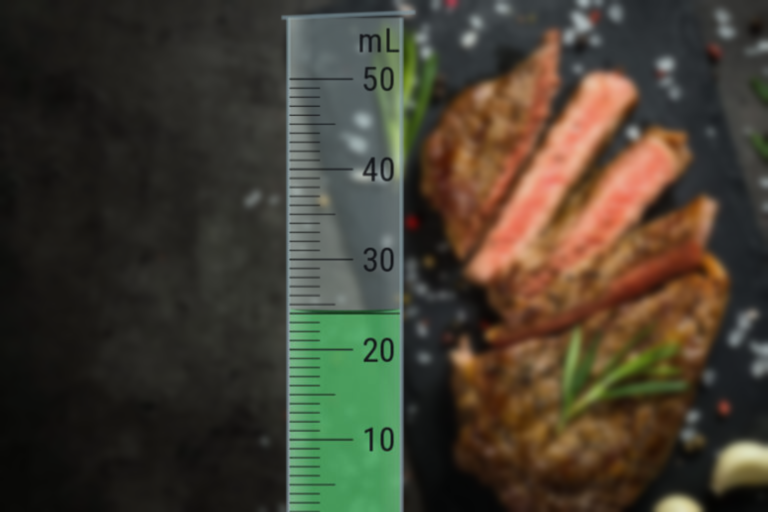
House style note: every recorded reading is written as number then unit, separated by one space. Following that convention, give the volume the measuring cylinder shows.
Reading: 24 mL
